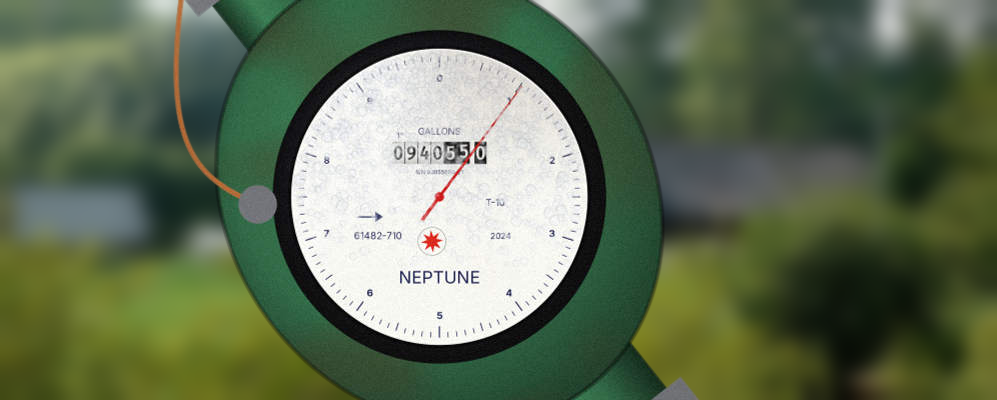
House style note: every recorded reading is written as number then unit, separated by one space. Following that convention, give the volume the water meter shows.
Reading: 940551.0 gal
